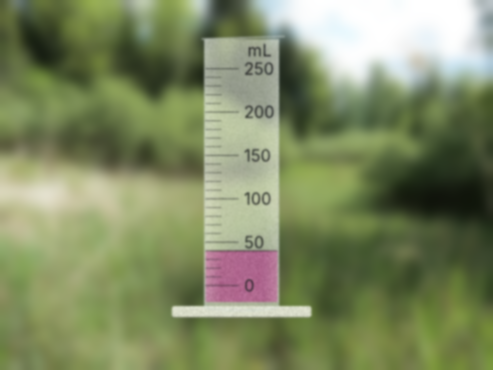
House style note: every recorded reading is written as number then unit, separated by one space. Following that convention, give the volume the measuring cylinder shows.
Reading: 40 mL
